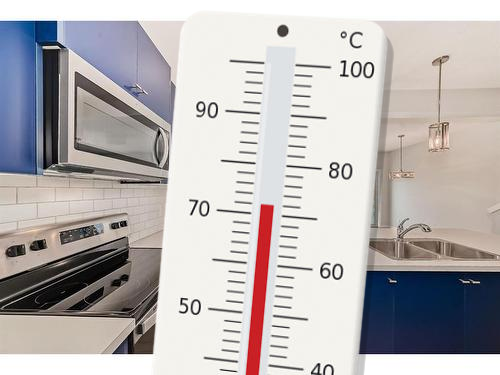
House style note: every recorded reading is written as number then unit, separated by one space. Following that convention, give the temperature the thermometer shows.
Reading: 72 °C
